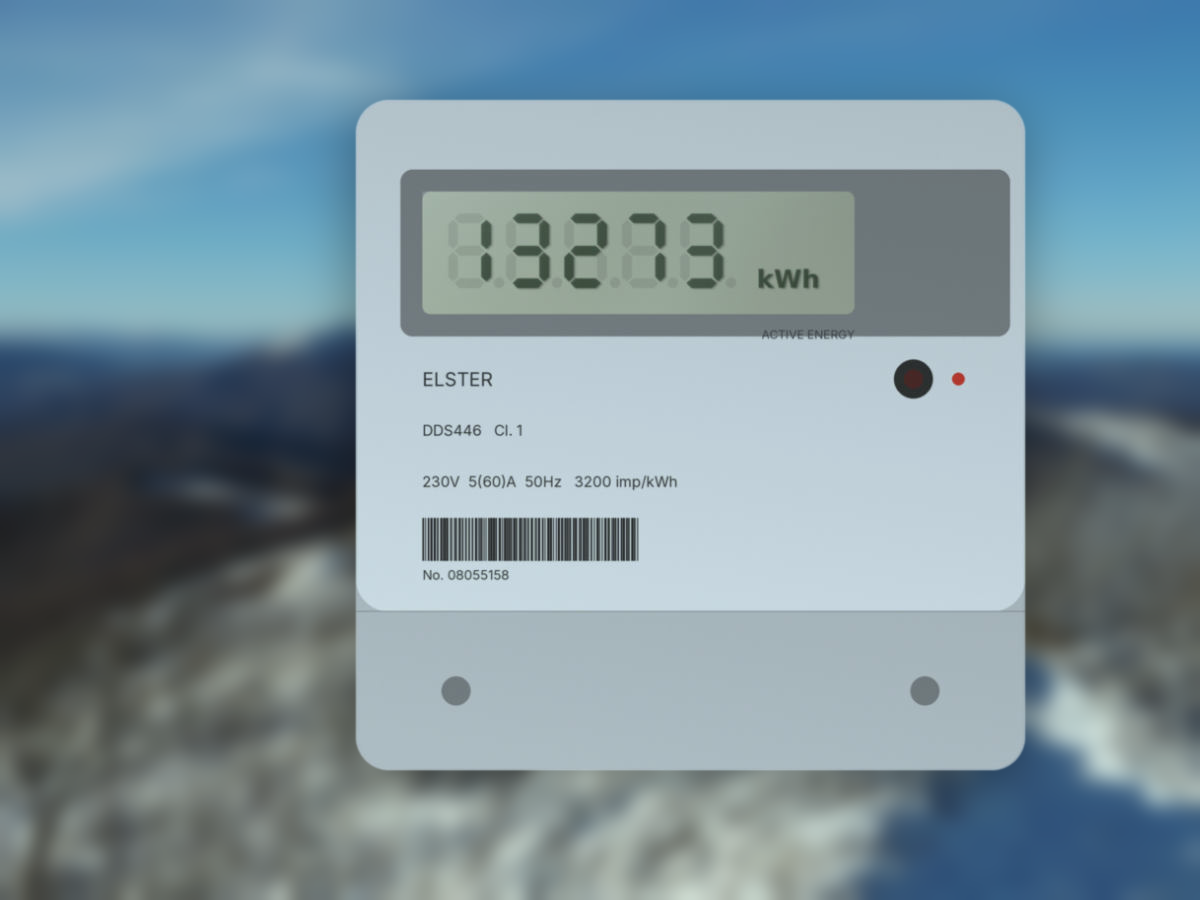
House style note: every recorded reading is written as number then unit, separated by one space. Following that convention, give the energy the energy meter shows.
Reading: 13273 kWh
